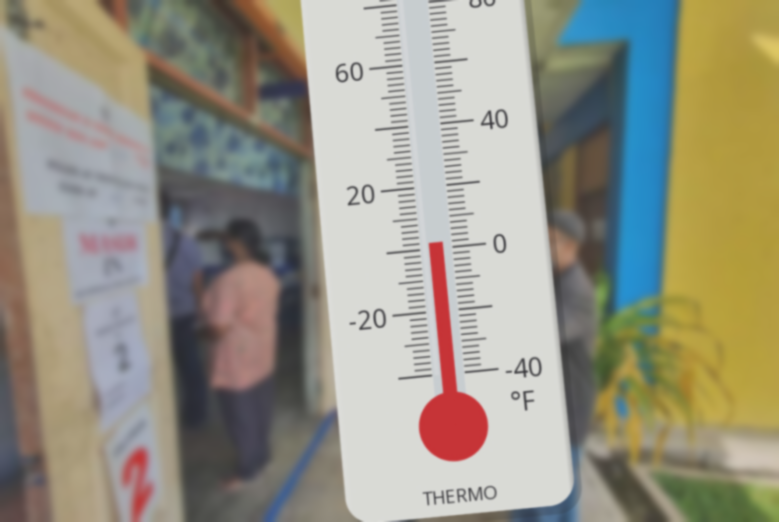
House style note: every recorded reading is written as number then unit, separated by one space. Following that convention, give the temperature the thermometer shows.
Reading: 2 °F
